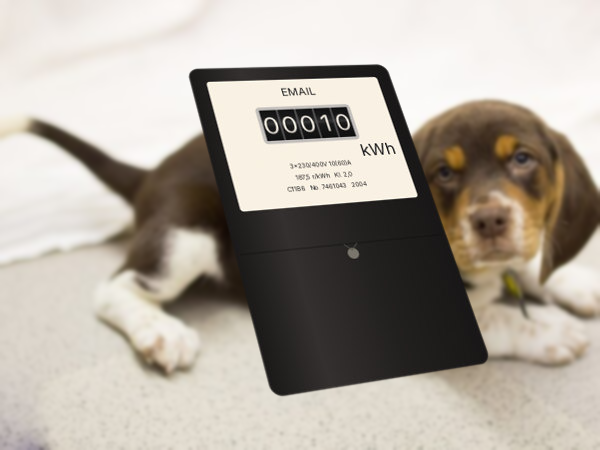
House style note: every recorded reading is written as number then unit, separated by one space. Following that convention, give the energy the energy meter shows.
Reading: 10 kWh
